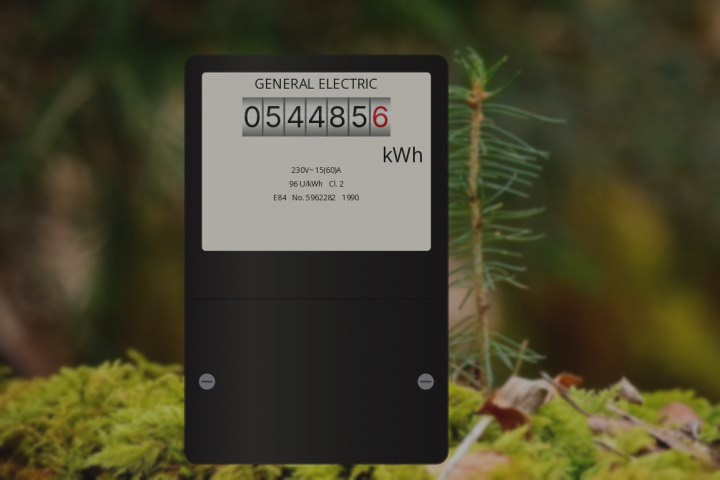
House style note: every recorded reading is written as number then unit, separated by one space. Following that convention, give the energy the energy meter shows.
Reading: 54485.6 kWh
